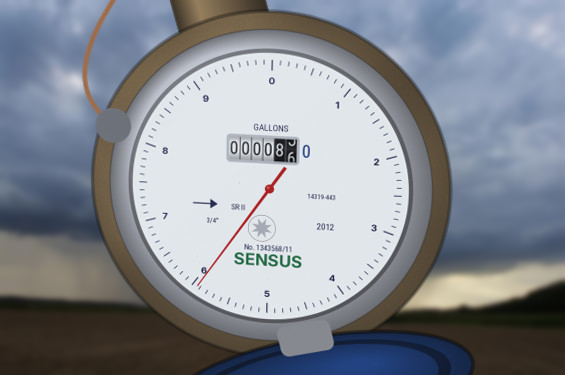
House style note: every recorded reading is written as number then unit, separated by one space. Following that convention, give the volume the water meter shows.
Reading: 855.9 gal
